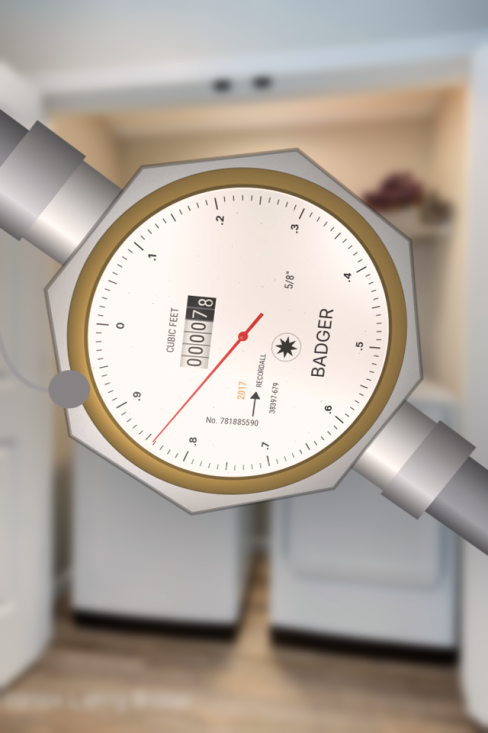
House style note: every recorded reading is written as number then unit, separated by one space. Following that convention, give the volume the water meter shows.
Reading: 77.84 ft³
